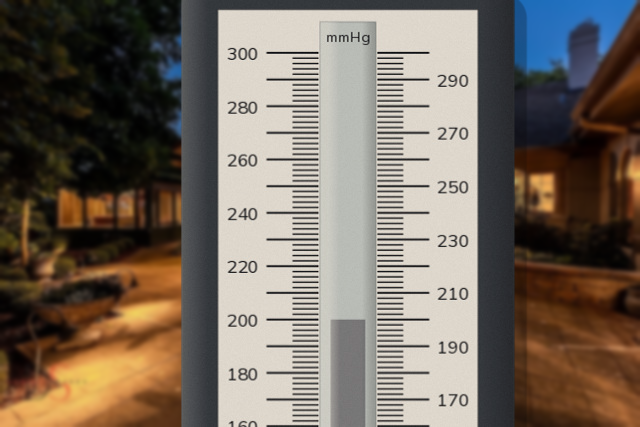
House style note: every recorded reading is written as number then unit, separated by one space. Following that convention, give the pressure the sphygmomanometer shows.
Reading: 200 mmHg
